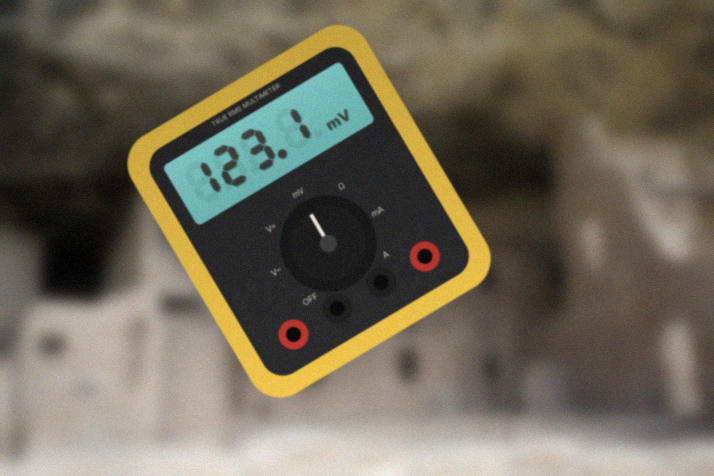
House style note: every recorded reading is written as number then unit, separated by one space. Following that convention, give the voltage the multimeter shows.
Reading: 123.1 mV
